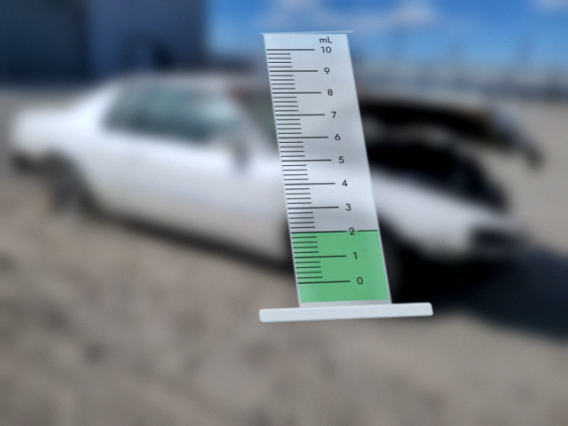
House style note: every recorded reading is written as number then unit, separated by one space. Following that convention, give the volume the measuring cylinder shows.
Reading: 2 mL
